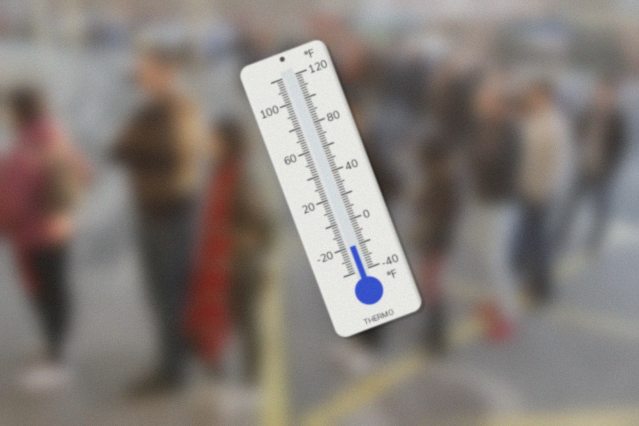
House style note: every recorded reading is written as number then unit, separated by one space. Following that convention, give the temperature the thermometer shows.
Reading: -20 °F
